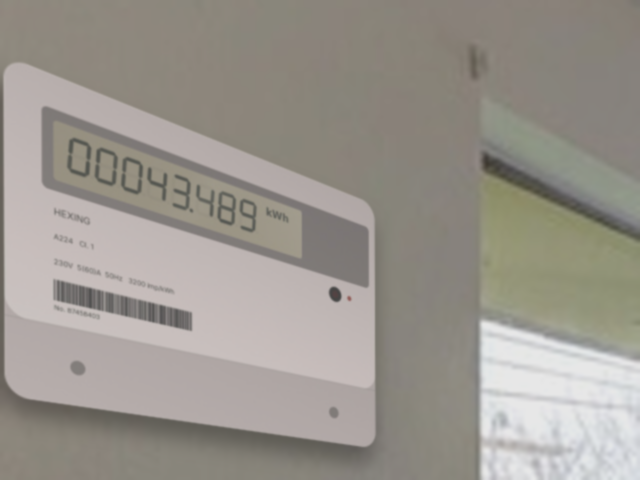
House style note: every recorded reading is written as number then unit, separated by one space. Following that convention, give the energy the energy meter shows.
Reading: 43.489 kWh
